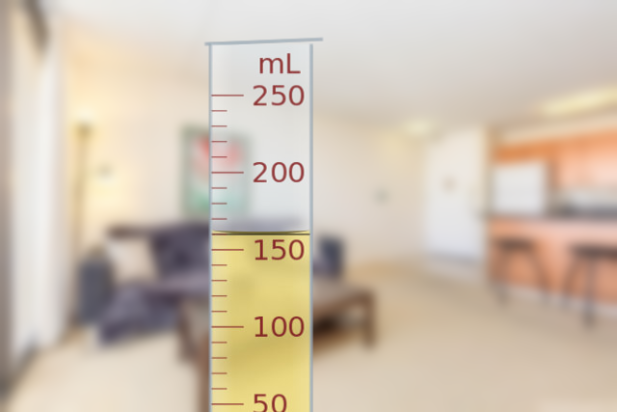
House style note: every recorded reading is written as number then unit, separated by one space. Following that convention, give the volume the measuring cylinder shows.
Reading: 160 mL
